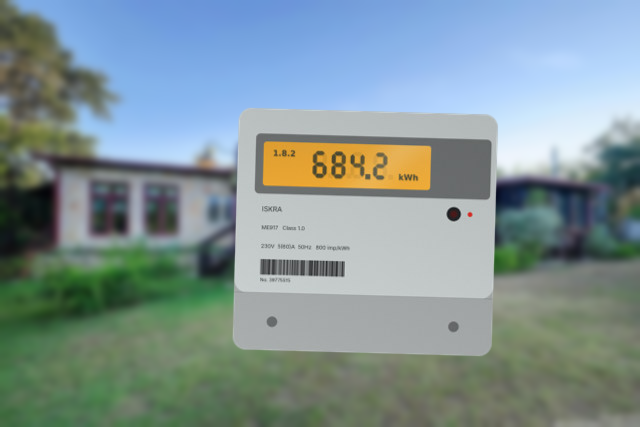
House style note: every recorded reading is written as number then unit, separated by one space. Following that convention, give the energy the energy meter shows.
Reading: 684.2 kWh
